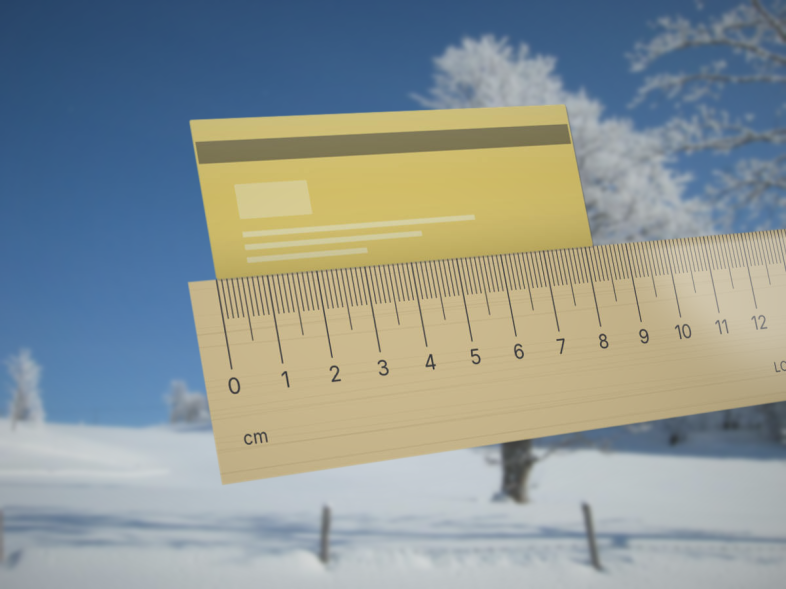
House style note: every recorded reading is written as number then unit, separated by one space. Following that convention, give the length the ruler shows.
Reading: 8.2 cm
